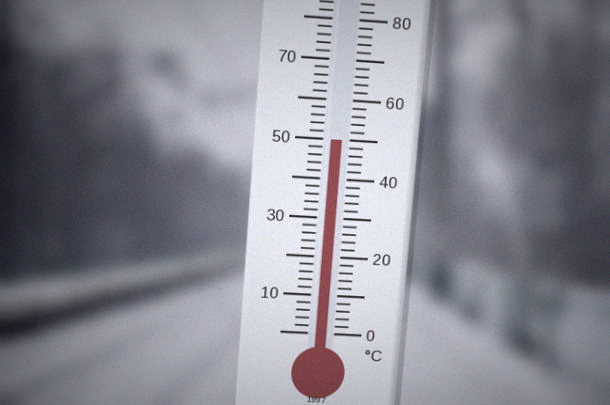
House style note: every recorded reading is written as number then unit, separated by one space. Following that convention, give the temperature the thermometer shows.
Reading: 50 °C
